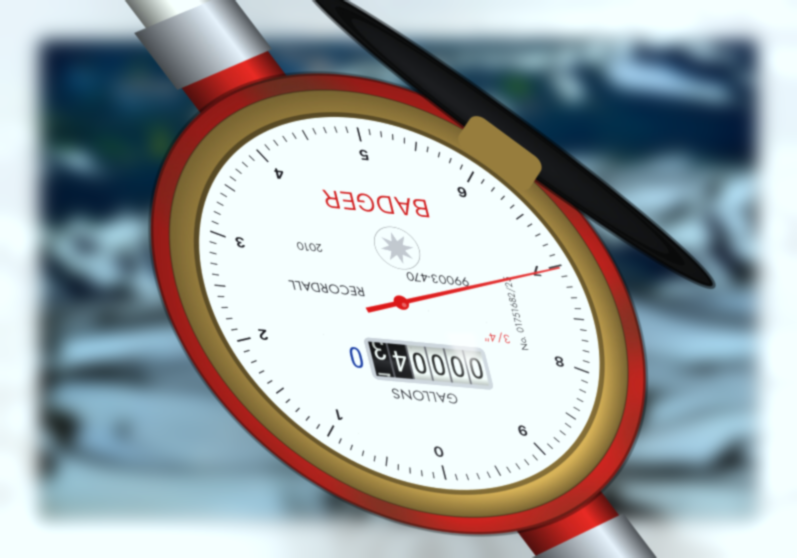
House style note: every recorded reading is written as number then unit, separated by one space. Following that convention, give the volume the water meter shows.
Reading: 427.0 gal
